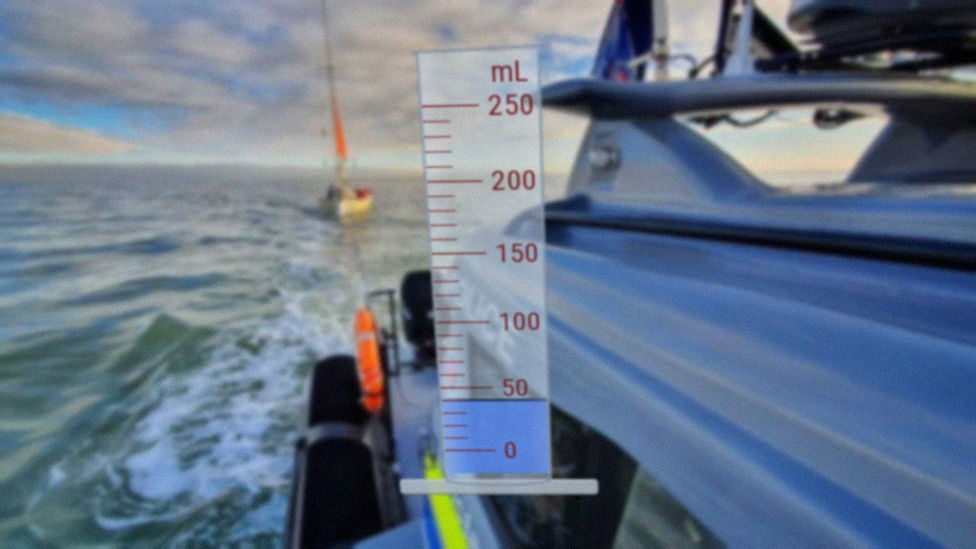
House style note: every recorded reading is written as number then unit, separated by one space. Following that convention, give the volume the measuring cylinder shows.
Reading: 40 mL
